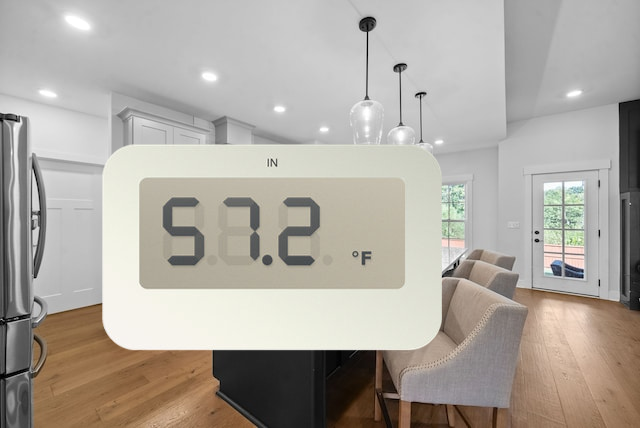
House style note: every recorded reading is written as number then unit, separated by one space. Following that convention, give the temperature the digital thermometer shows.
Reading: 57.2 °F
